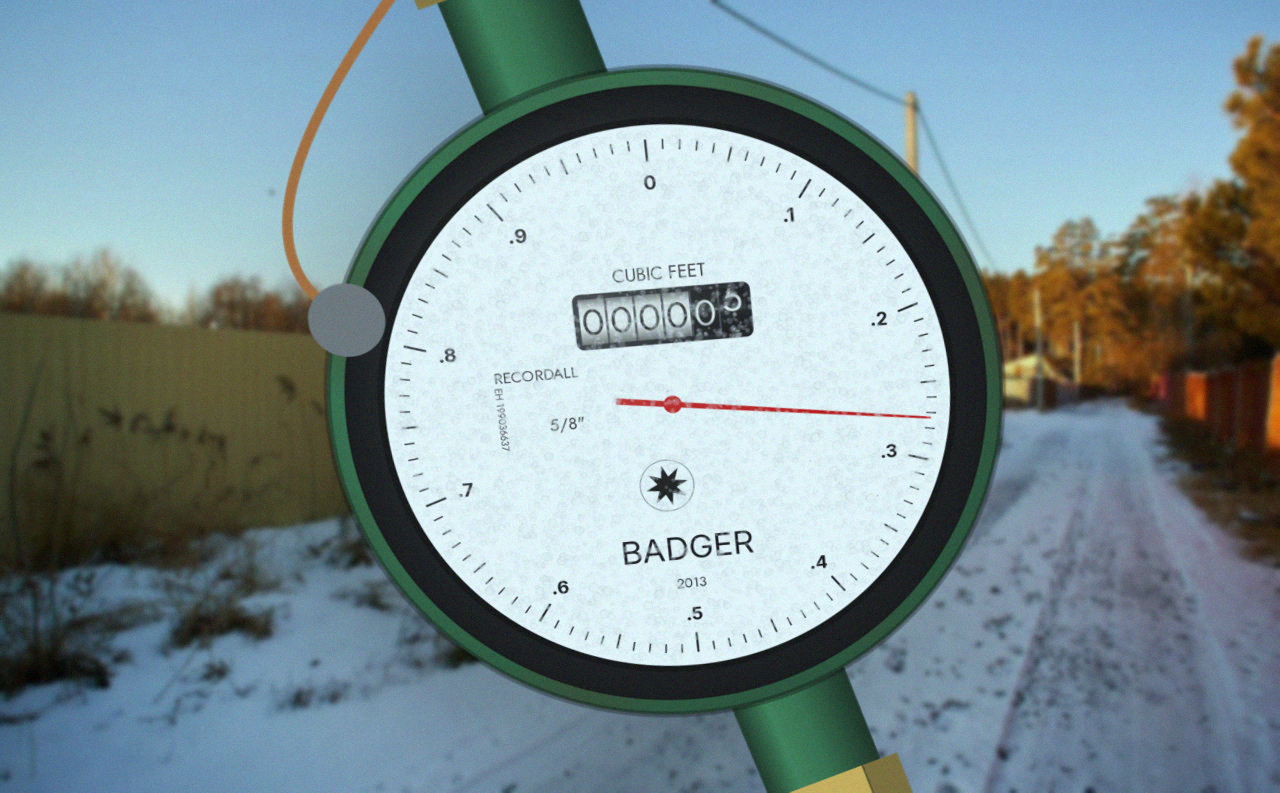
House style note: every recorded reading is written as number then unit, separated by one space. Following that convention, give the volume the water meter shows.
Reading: 5.27 ft³
